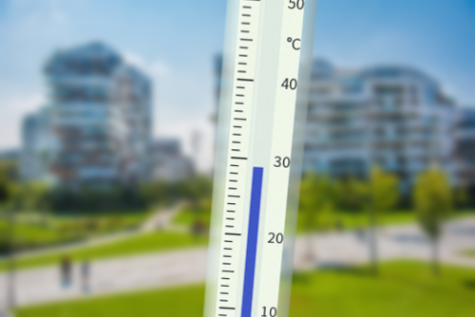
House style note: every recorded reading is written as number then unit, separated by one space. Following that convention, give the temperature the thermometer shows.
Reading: 29 °C
